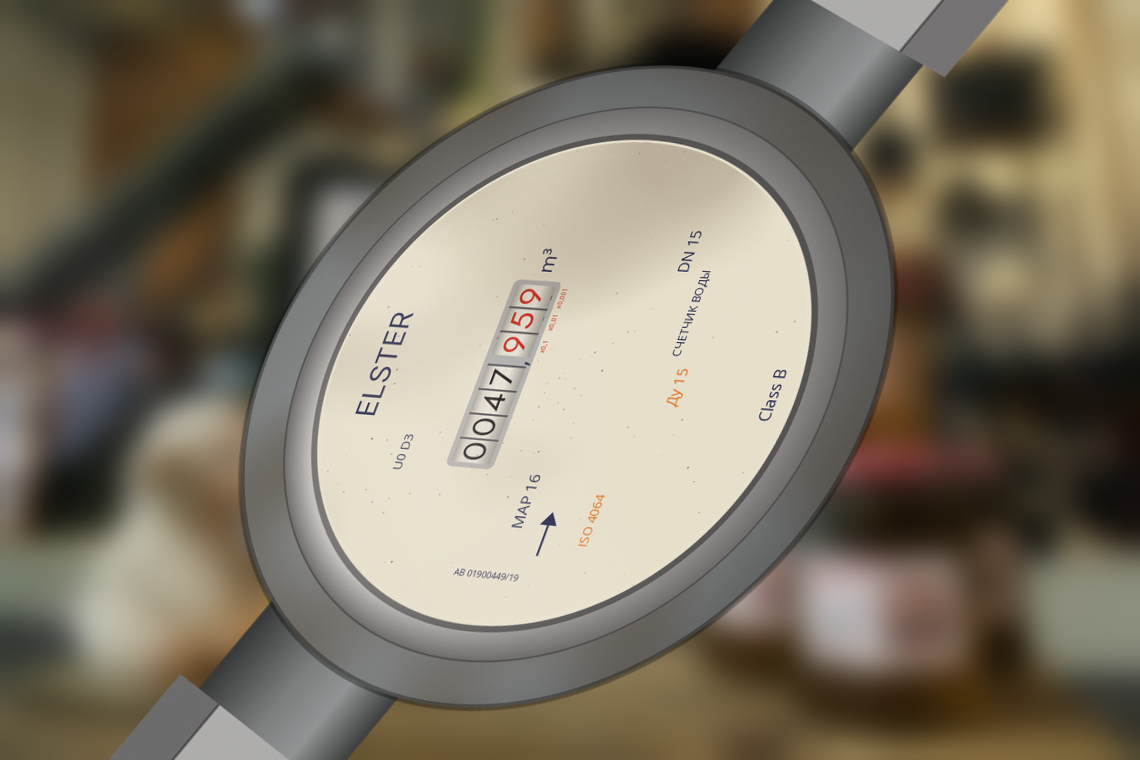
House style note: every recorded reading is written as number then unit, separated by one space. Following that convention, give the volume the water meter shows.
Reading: 47.959 m³
